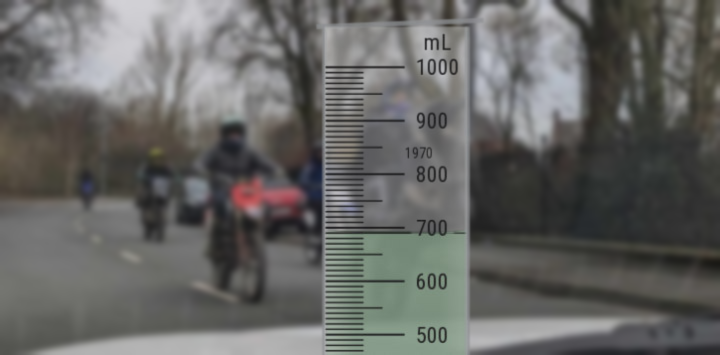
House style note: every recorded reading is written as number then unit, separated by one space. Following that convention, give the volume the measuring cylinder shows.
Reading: 690 mL
